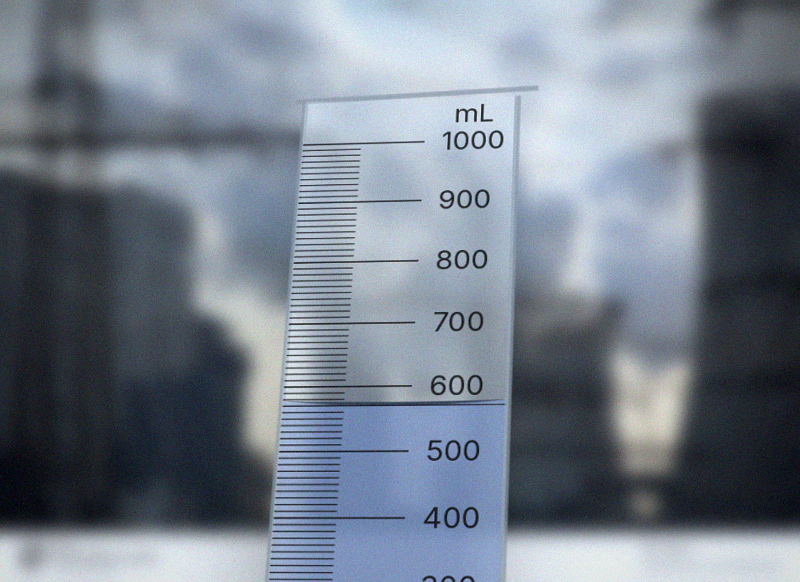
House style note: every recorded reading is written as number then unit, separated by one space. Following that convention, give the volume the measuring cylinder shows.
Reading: 570 mL
